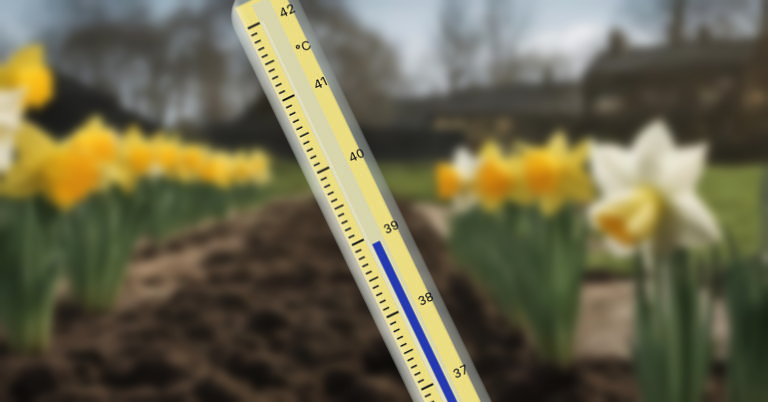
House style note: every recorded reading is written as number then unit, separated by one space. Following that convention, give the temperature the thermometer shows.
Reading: 38.9 °C
